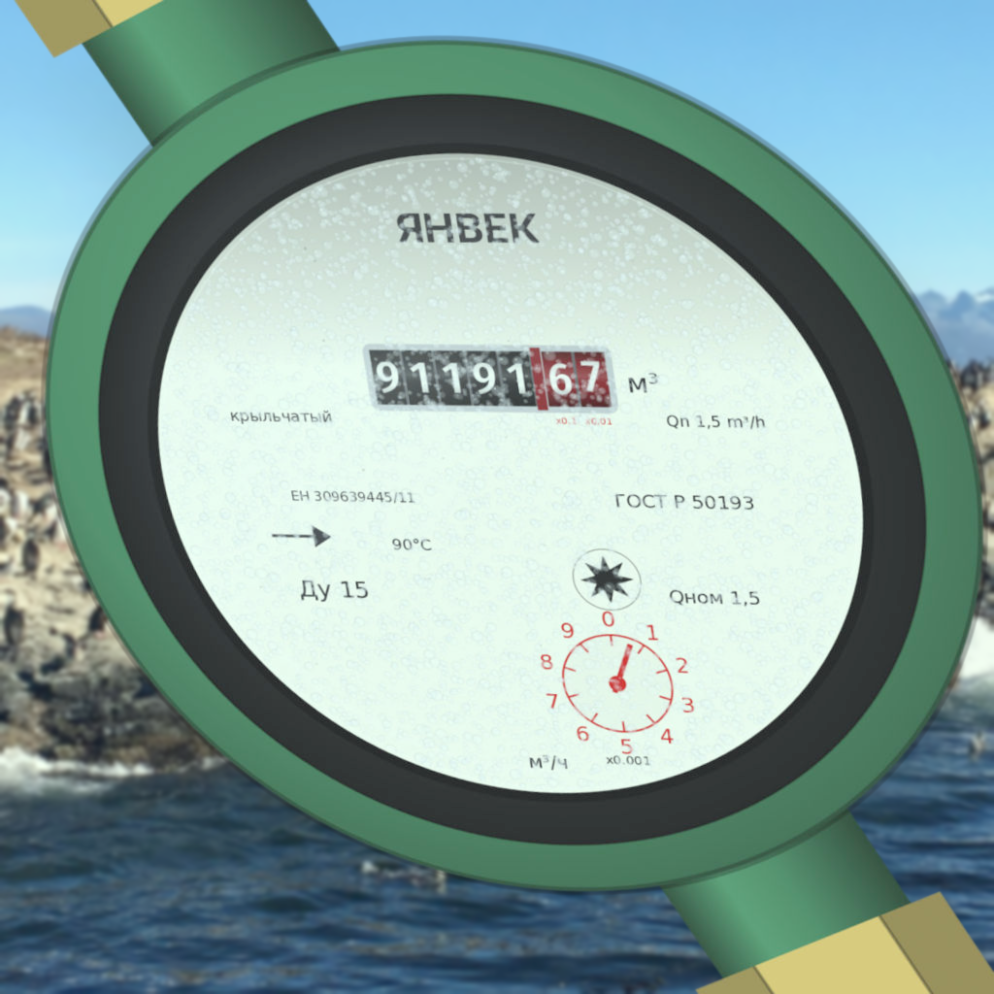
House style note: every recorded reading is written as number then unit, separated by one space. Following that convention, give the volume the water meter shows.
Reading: 91191.670 m³
